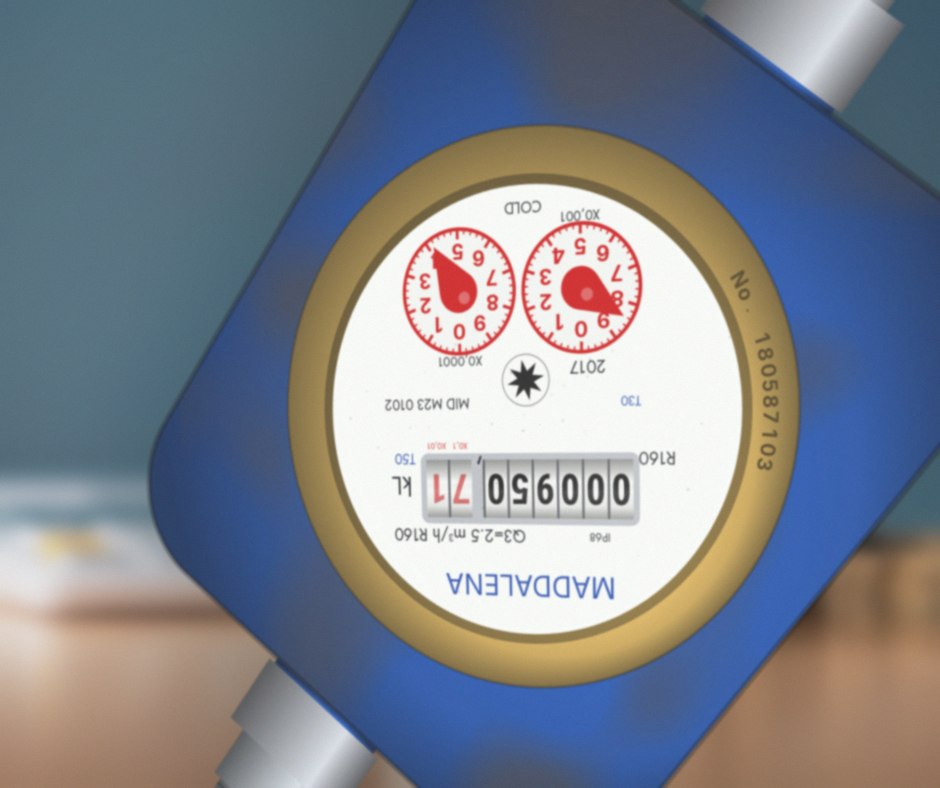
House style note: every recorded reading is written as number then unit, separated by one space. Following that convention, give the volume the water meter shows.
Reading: 950.7184 kL
